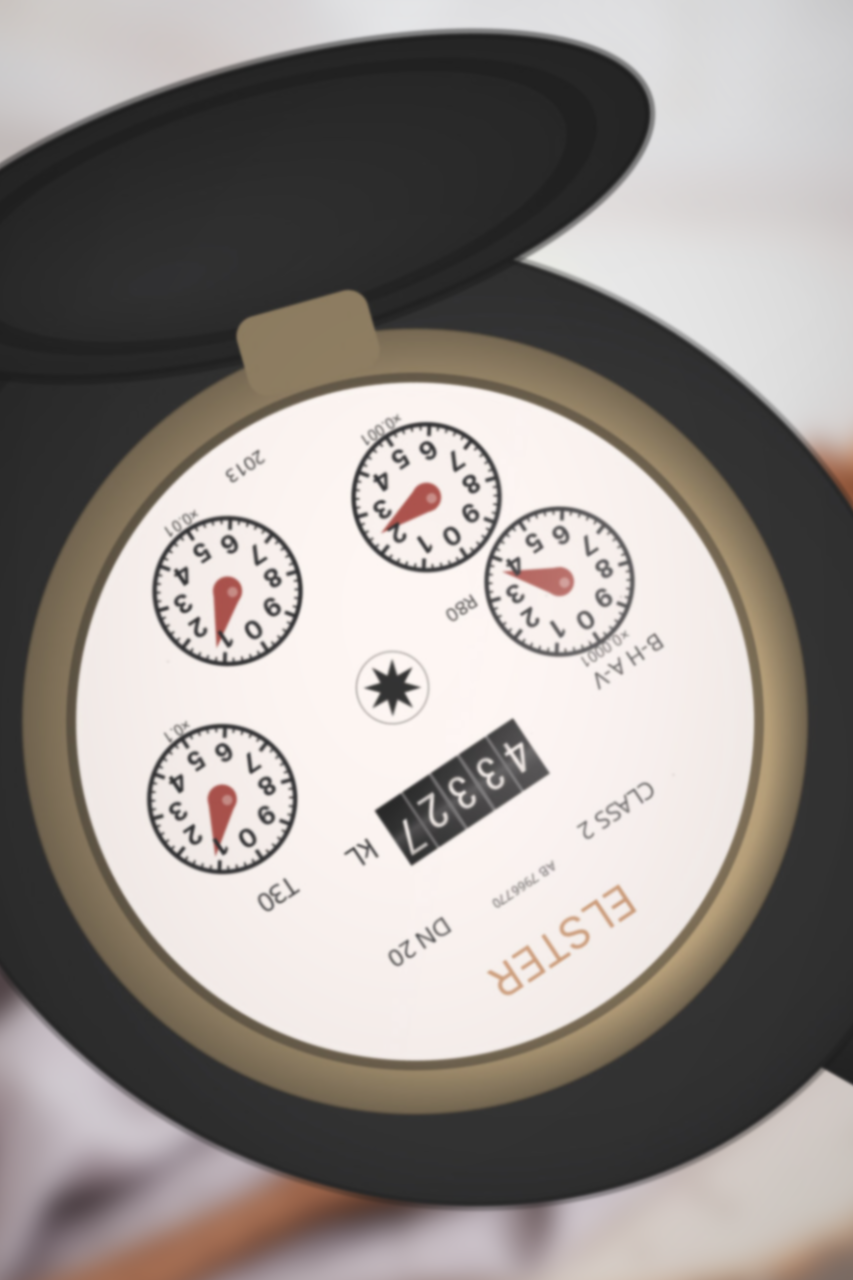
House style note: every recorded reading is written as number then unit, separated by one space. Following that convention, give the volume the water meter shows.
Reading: 43327.1123 kL
